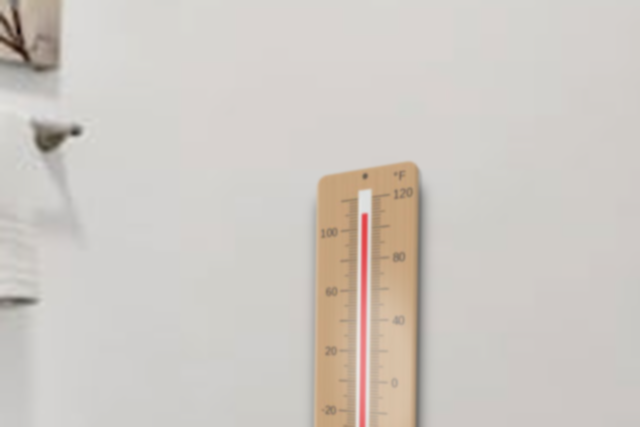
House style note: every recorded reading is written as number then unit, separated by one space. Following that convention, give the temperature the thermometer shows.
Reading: 110 °F
